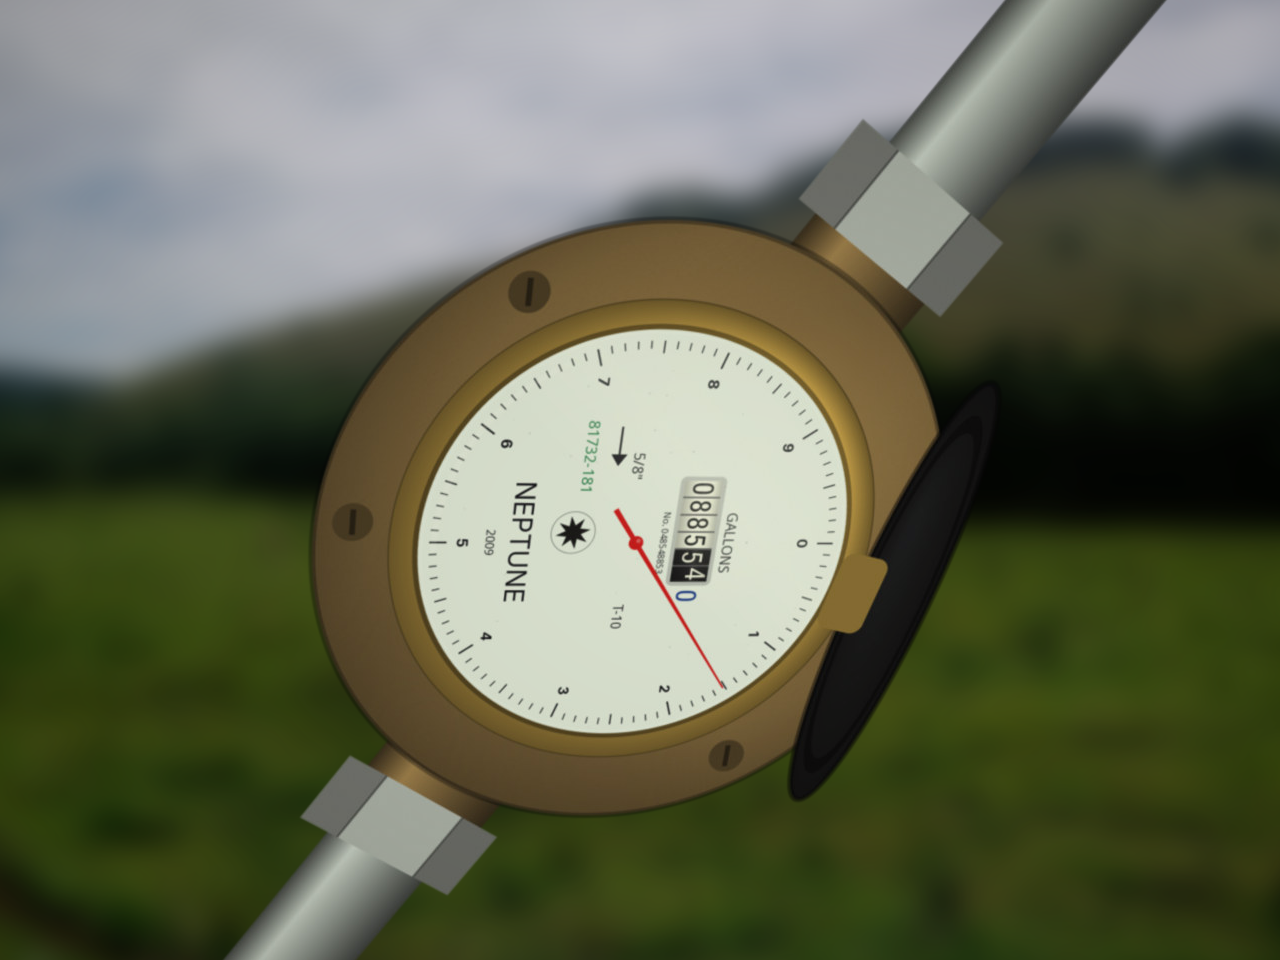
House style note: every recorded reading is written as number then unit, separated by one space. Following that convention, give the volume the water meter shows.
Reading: 885541.5 gal
